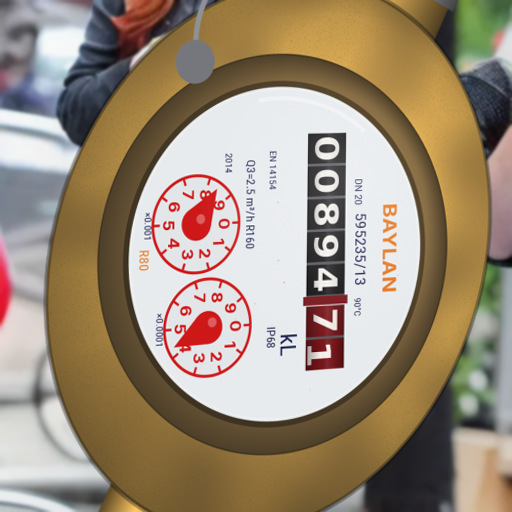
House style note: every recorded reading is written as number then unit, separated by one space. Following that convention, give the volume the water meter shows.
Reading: 894.7084 kL
